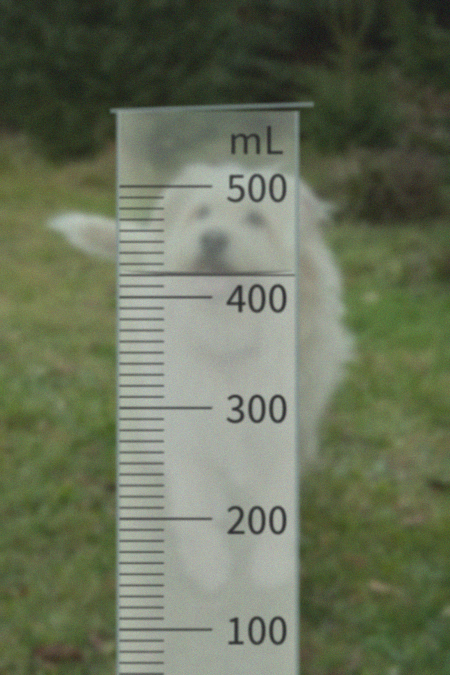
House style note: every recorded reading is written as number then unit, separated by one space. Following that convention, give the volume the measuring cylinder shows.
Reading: 420 mL
